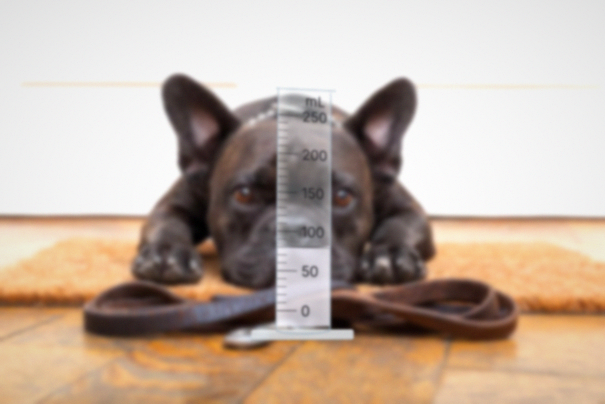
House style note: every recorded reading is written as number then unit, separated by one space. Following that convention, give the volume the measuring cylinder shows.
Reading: 80 mL
